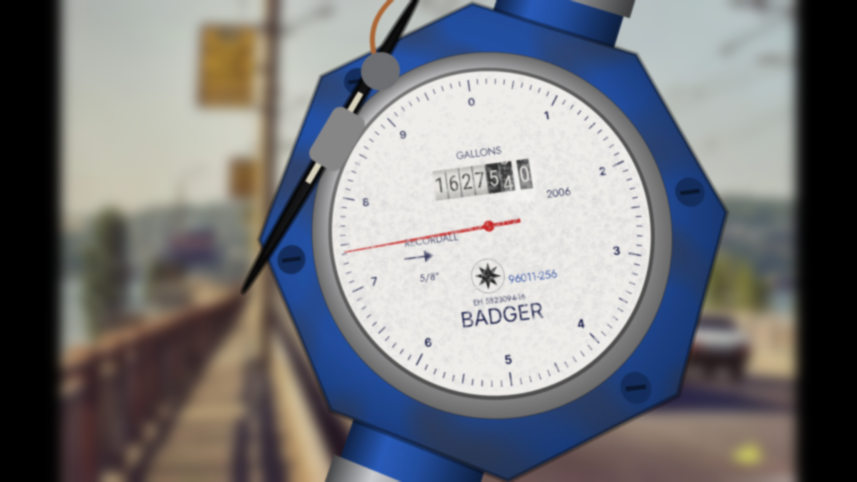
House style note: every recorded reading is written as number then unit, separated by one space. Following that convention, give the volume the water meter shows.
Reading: 1627537.4 gal
